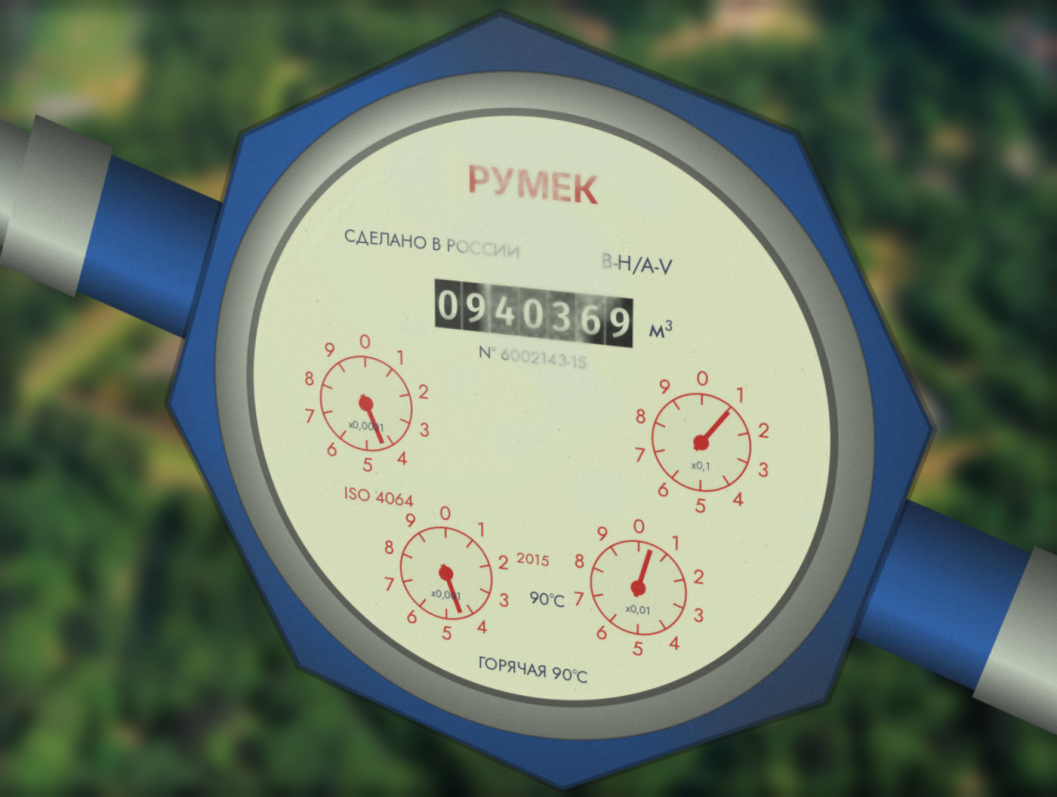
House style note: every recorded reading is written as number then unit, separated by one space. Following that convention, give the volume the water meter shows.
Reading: 940369.1044 m³
